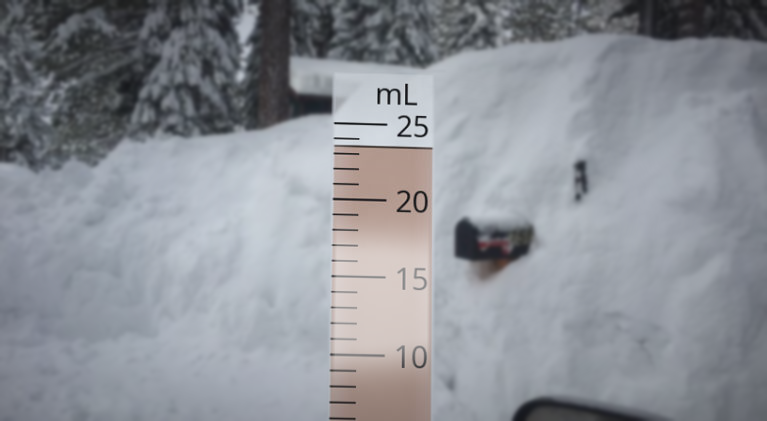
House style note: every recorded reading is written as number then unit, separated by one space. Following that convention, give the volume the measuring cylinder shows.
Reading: 23.5 mL
